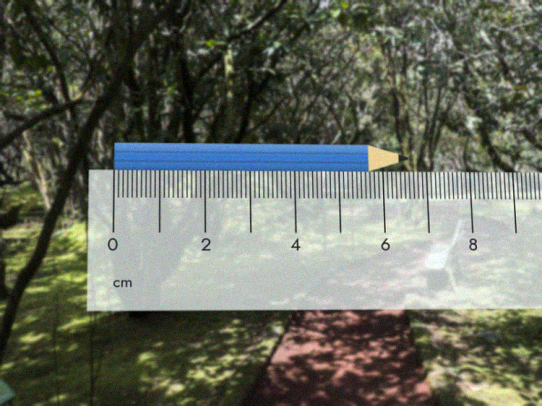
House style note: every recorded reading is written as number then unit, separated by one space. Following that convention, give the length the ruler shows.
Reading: 6.6 cm
